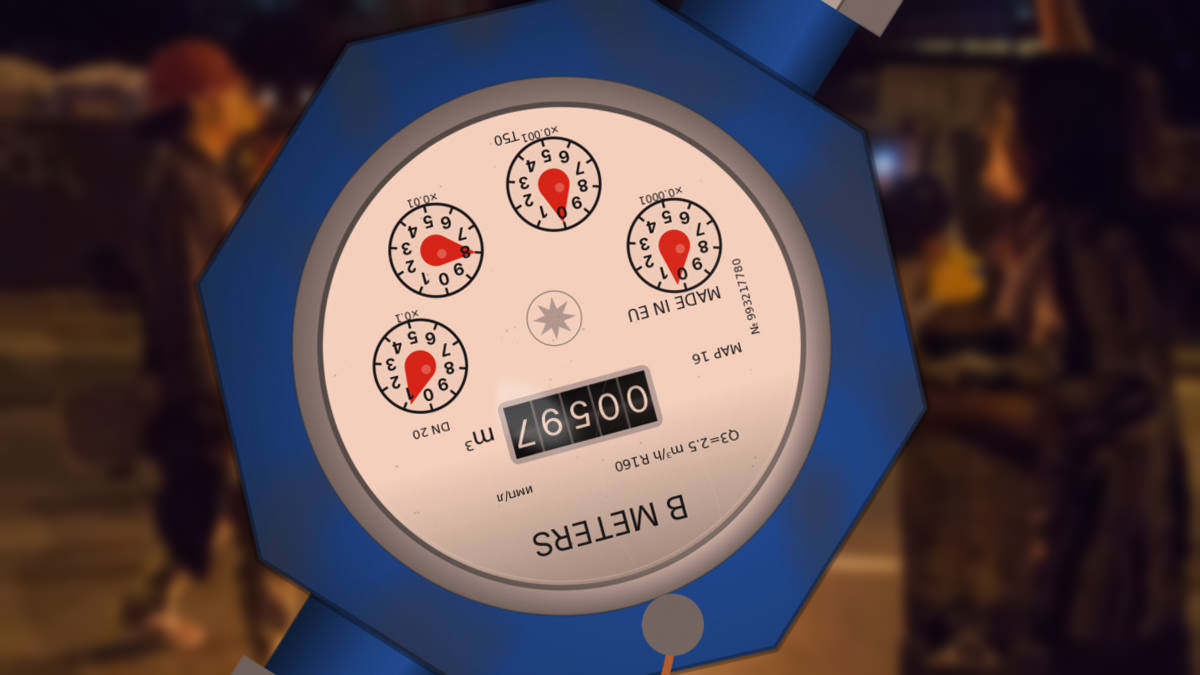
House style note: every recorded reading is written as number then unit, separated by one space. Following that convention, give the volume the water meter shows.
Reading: 597.0800 m³
